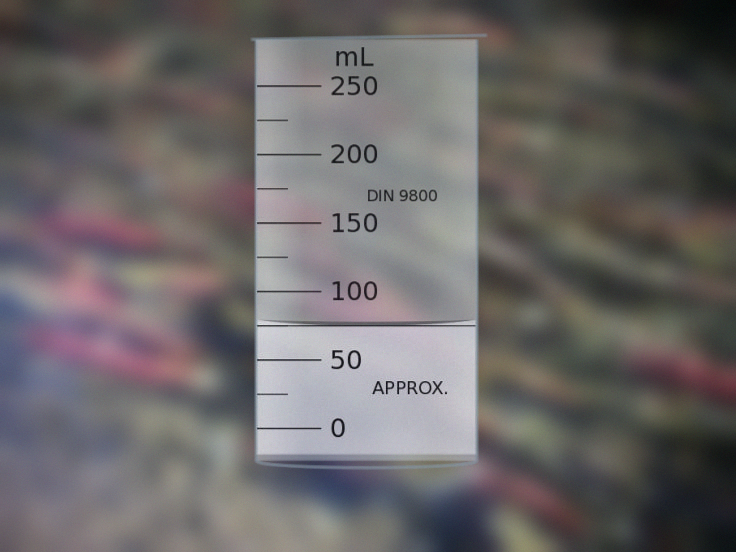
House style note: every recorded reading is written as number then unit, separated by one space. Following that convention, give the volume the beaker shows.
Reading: 75 mL
